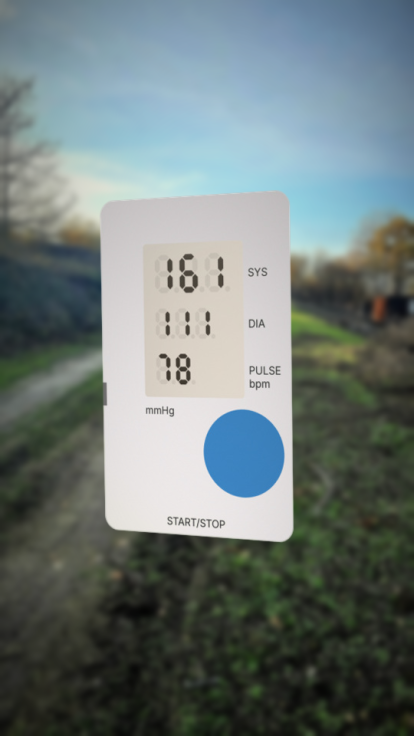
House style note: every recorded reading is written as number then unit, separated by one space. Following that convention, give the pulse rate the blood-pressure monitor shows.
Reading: 78 bpm
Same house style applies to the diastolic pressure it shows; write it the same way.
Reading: 111 mmHg
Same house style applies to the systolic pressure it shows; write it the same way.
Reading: 161 mmHg
